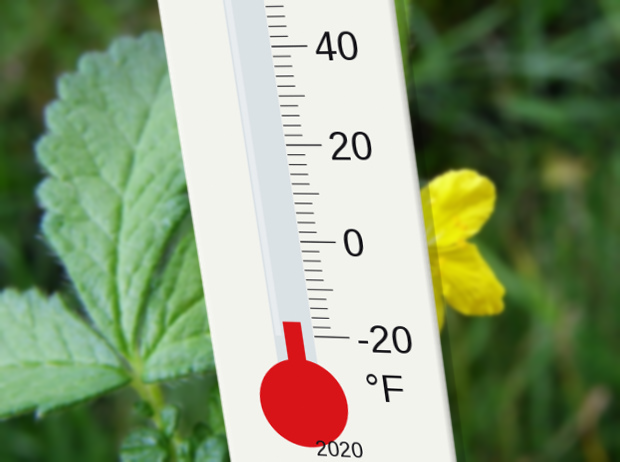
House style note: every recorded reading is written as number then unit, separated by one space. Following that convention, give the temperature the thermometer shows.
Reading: -17 °F
